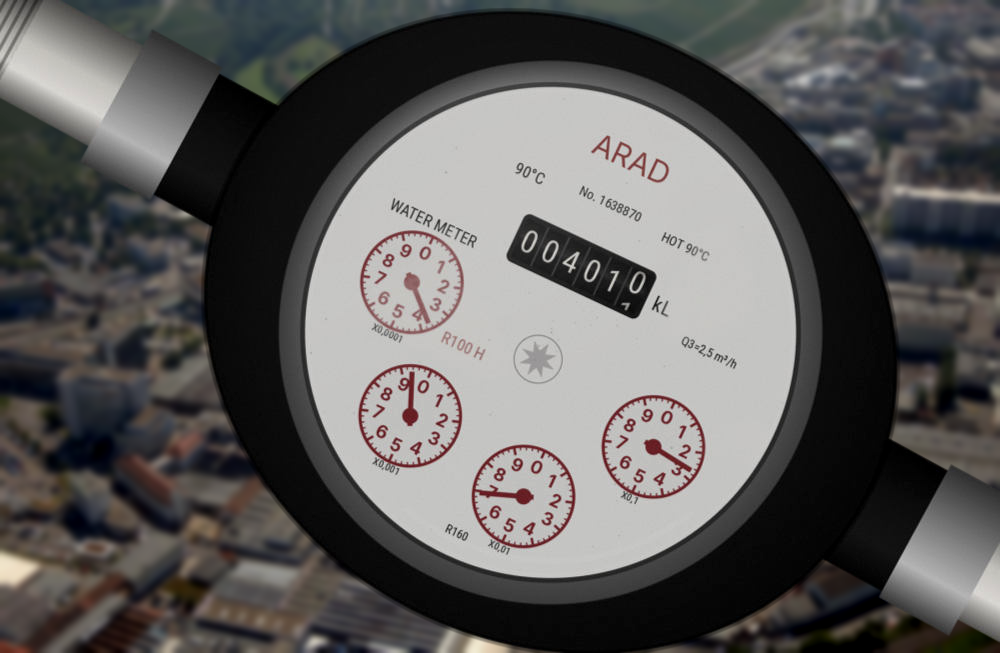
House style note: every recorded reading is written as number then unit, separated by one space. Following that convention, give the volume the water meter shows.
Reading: 4010.2693 kL
